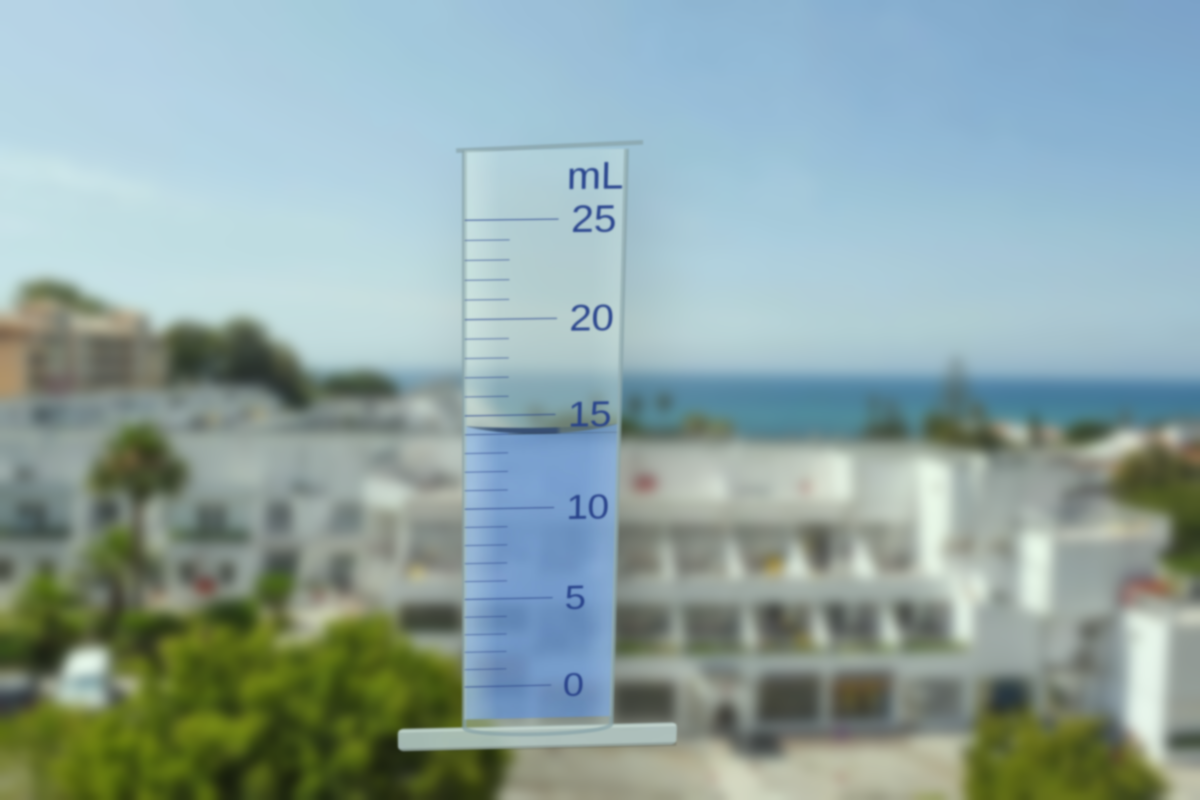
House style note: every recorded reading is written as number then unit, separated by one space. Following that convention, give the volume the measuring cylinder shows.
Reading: 14 mL
